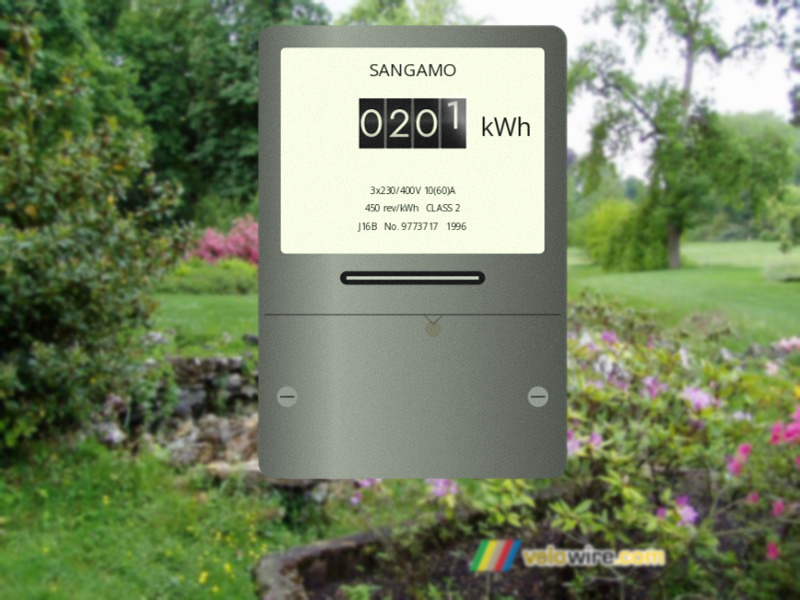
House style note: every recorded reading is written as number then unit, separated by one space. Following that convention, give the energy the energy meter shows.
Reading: 201 kWh
